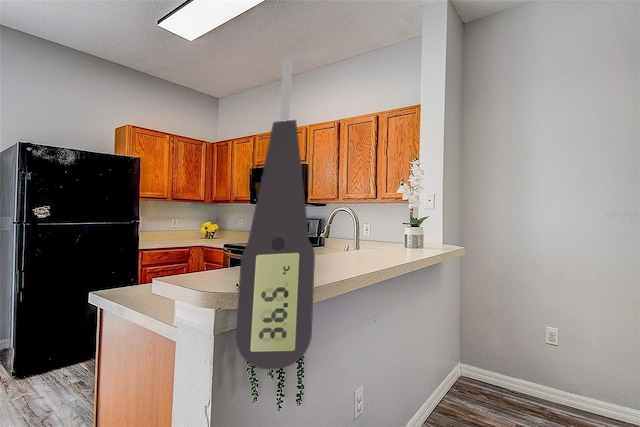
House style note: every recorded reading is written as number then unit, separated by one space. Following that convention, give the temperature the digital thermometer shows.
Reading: 36.5 °C
